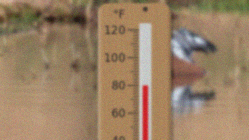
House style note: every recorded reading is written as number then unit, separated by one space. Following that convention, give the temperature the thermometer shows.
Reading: 80 °F
